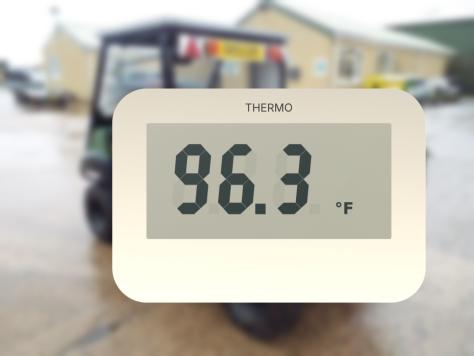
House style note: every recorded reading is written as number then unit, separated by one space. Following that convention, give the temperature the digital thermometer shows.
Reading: 96.3 °F
